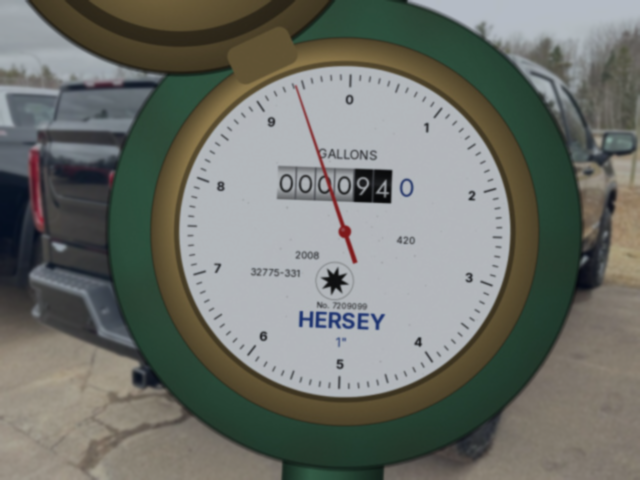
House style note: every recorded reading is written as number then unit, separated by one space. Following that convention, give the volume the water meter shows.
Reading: 939.4 gal
